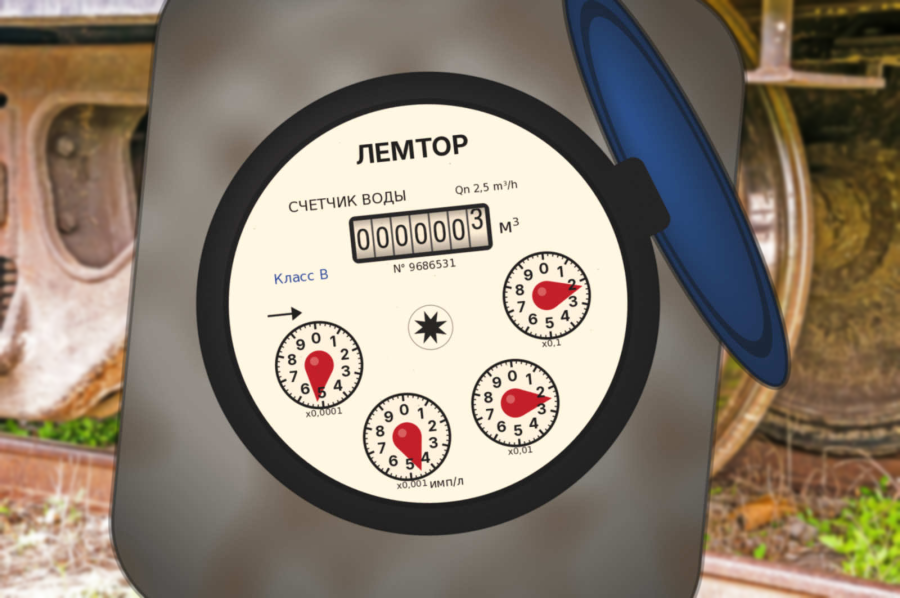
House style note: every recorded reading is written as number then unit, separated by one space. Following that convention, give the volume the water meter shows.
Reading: 3.2245 m³
